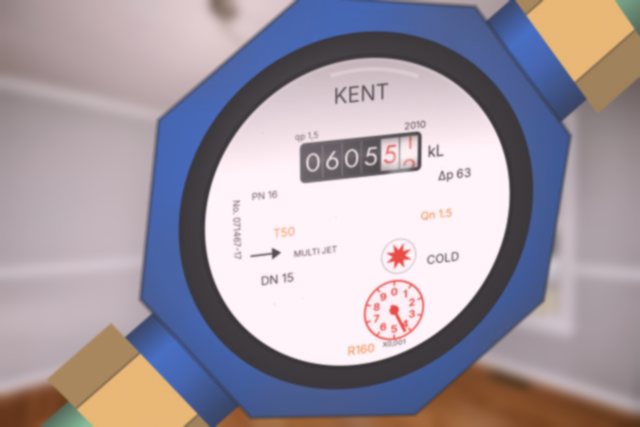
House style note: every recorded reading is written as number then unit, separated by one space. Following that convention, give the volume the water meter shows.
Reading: 605.514 kL
